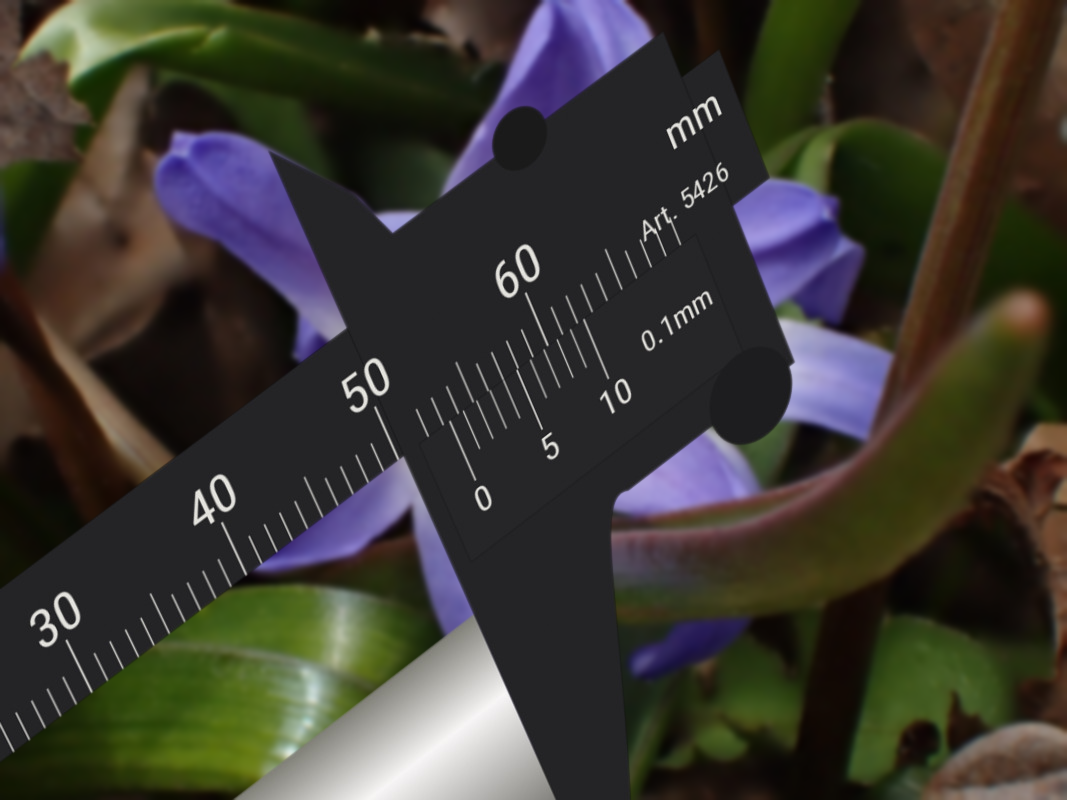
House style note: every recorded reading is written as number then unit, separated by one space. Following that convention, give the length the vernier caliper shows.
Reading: 53.4 mm
